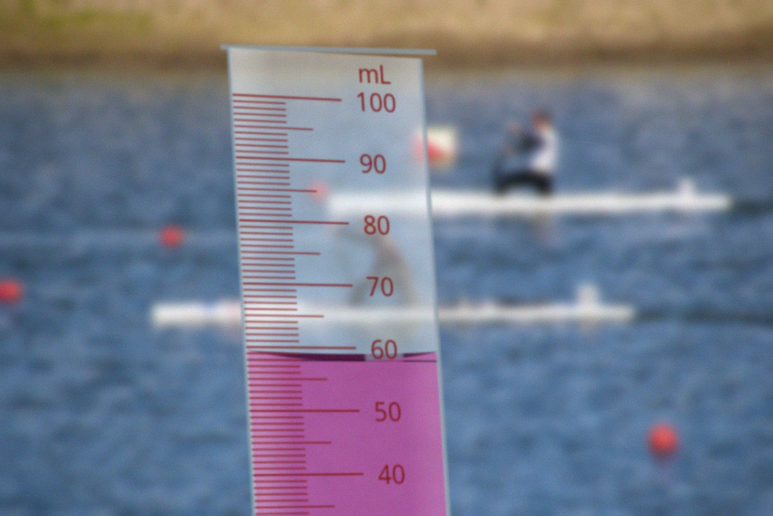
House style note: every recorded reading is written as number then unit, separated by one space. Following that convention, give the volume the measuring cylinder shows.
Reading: 58 mL
